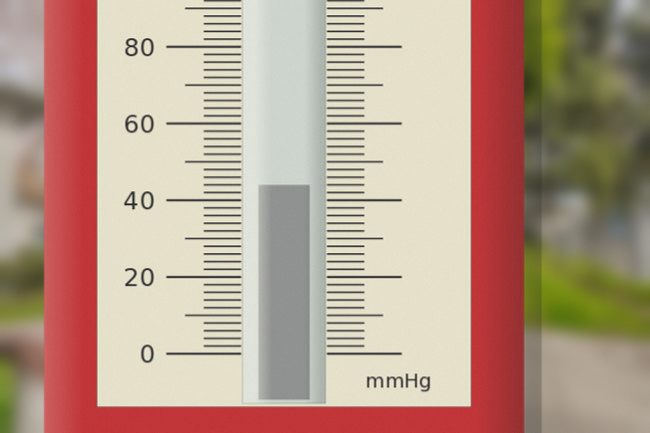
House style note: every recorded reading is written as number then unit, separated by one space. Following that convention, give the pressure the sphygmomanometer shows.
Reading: 44 mmHg
